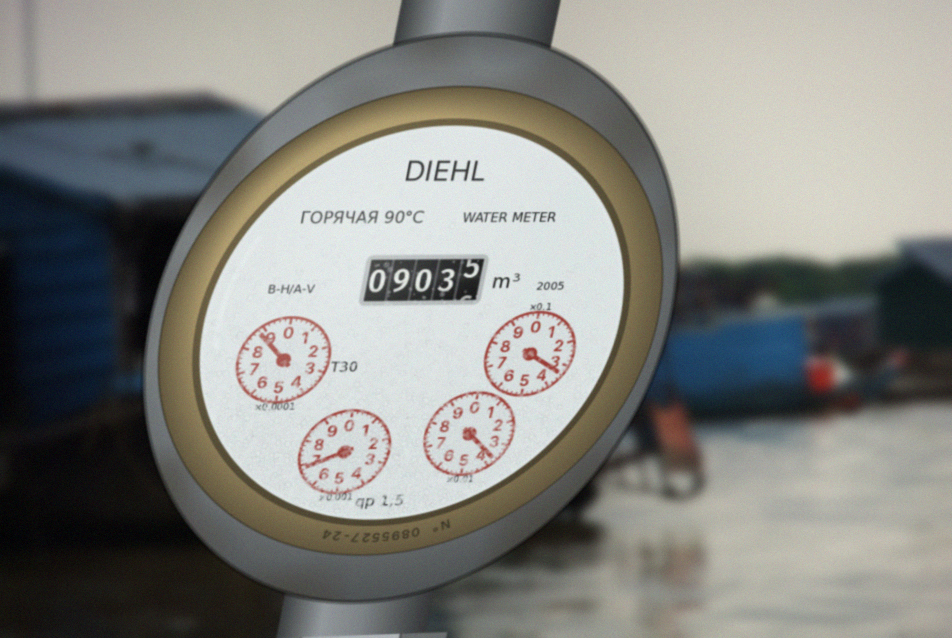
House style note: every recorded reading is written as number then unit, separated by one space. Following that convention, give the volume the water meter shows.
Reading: 9035.3368 m³
